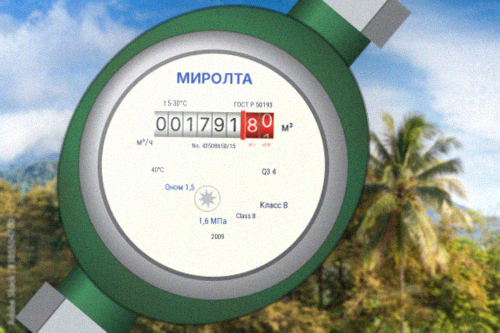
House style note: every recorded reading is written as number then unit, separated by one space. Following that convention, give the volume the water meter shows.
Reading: 1791.80 m³
